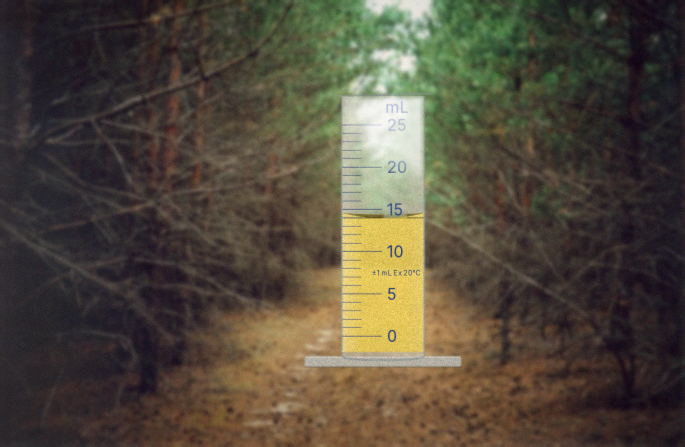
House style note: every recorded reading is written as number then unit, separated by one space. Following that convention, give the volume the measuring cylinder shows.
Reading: 14 mL
